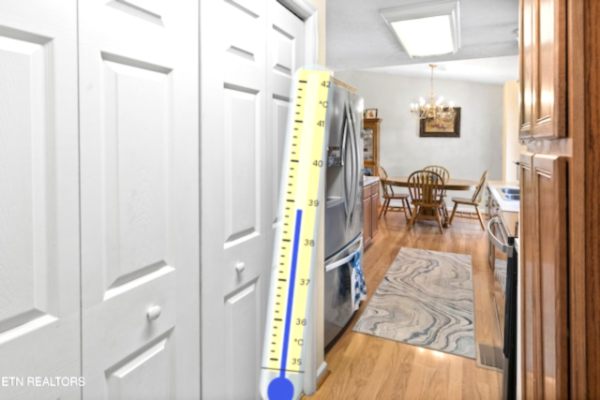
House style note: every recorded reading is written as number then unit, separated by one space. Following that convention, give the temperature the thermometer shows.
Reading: 38.8 °C
